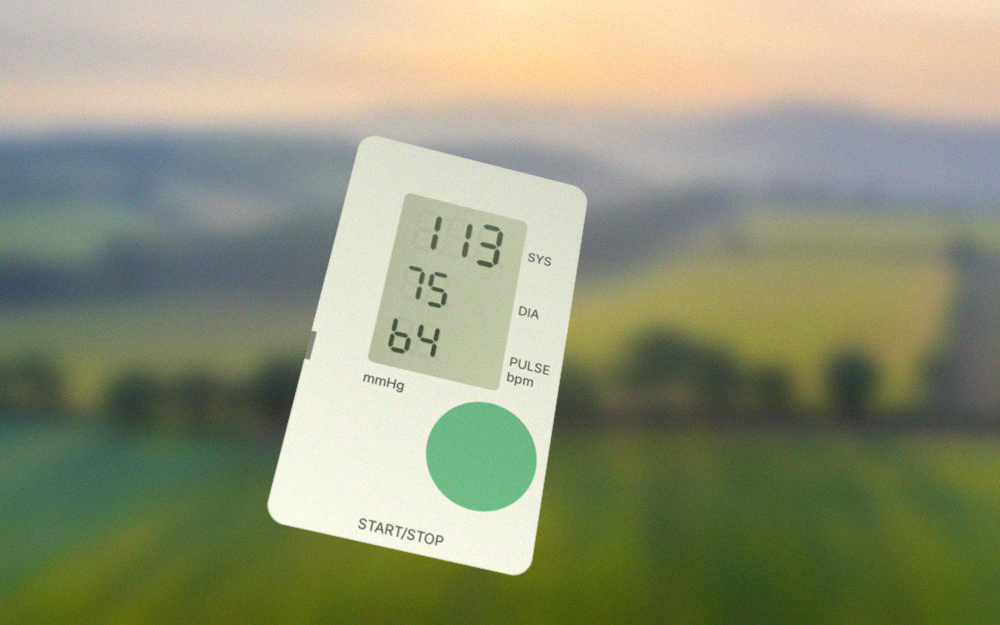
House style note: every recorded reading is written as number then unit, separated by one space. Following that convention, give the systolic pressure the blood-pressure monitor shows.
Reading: 113 mmHg
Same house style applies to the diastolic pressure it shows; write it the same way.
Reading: 75 mmHg
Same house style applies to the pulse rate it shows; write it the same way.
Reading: 64 bpm
